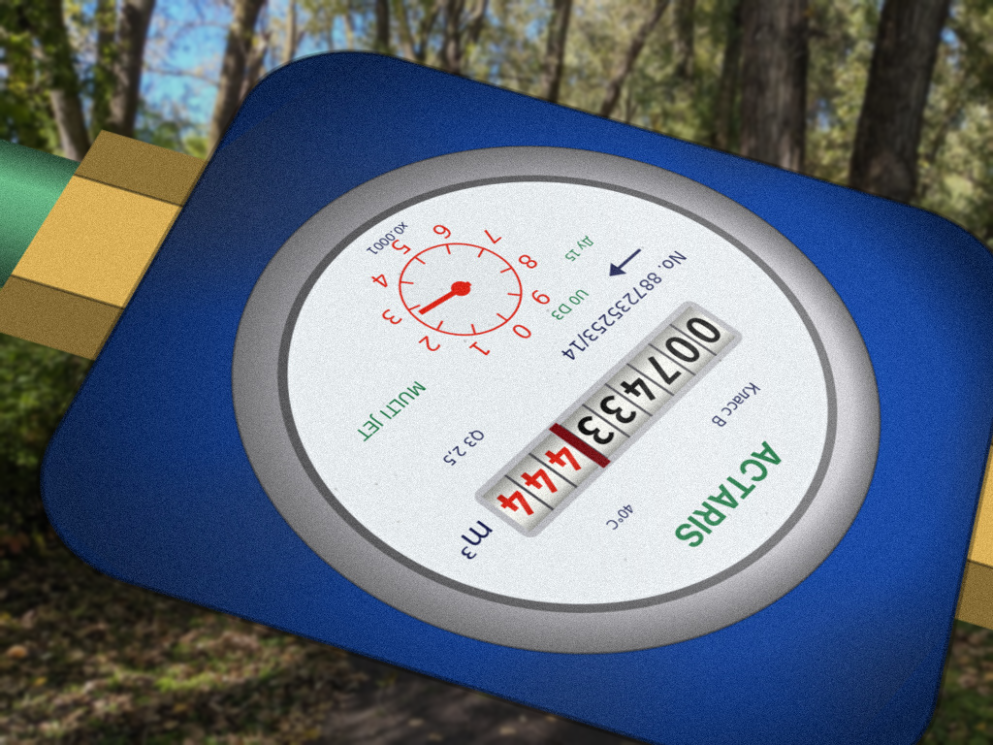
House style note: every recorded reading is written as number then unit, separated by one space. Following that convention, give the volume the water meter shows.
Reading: 7433.4442 m³
